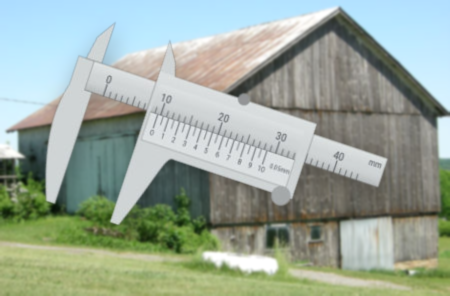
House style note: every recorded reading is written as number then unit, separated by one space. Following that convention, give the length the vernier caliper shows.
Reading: 9.5 mm
